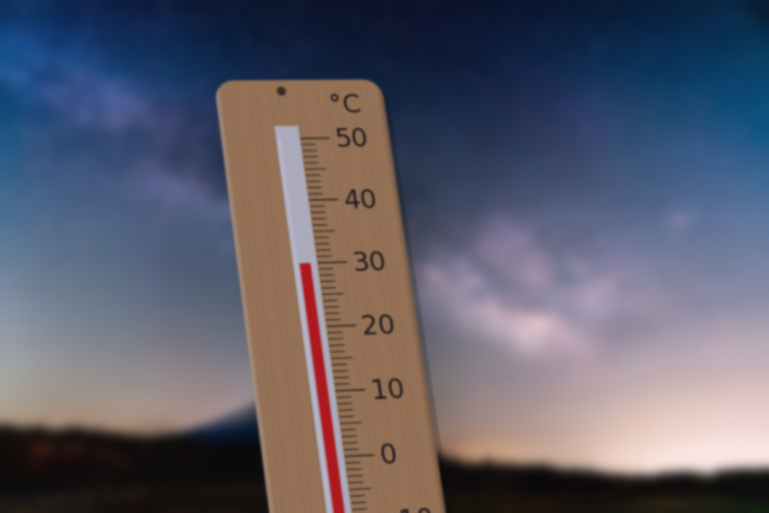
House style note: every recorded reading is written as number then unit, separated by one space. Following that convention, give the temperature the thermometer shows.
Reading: 30 °C
